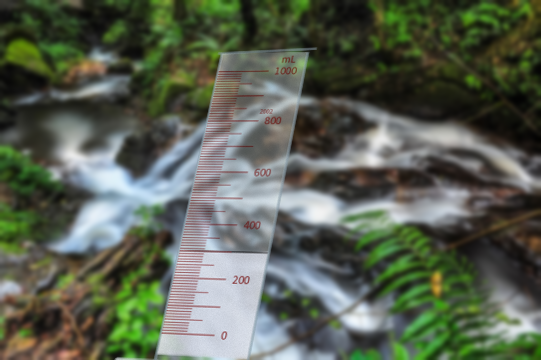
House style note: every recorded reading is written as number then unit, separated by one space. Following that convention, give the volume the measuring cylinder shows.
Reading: 300 mL
